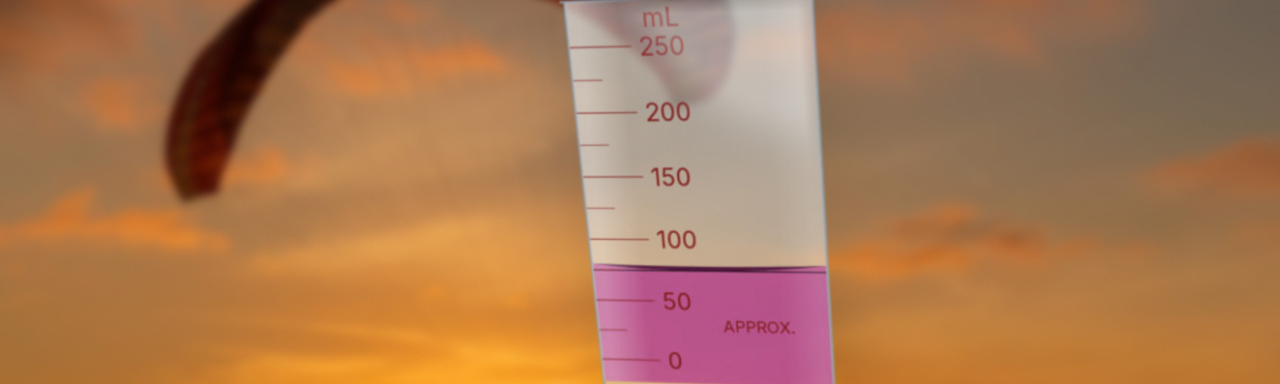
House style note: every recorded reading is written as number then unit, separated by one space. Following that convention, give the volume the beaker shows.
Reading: 75 mL
